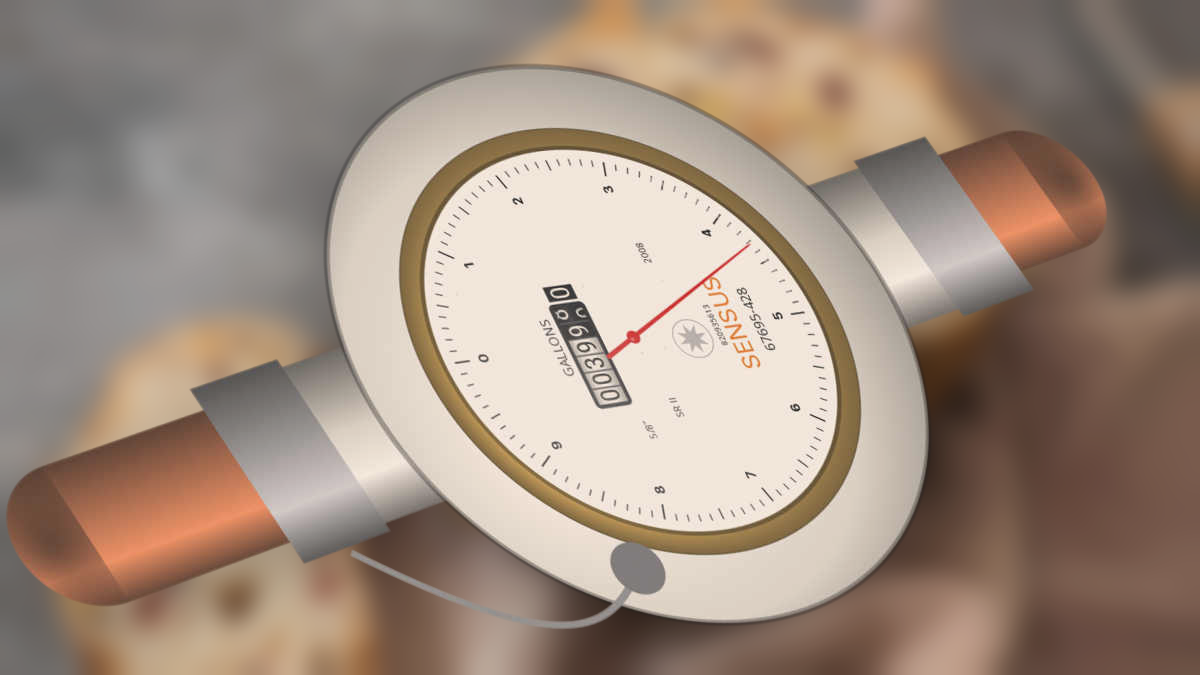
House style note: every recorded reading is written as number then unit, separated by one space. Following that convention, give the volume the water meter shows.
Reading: 39984.3 gal
